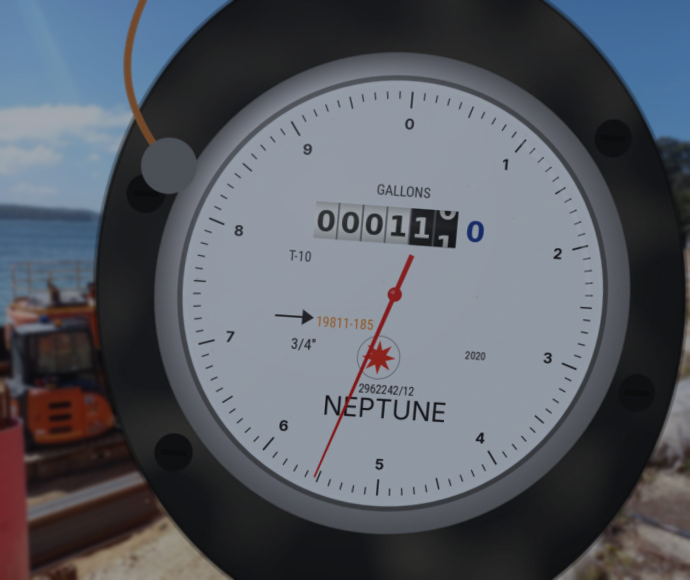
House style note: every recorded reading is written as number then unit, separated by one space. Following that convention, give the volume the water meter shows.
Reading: 1105.5 gal
